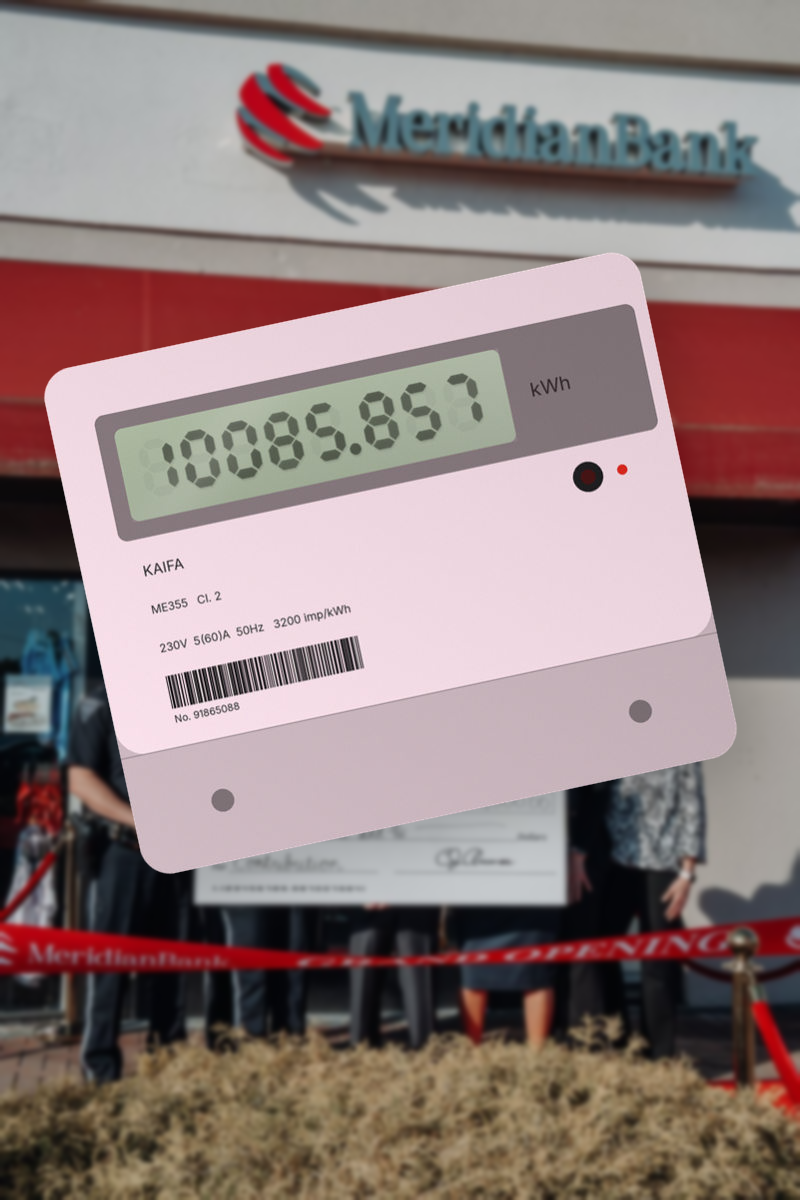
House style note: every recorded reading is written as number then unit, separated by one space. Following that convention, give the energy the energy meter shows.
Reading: 10085.857 kWh
